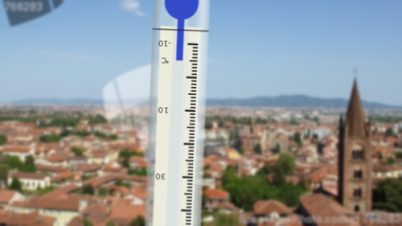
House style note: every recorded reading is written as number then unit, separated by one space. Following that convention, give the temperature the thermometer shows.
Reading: -5 °C
